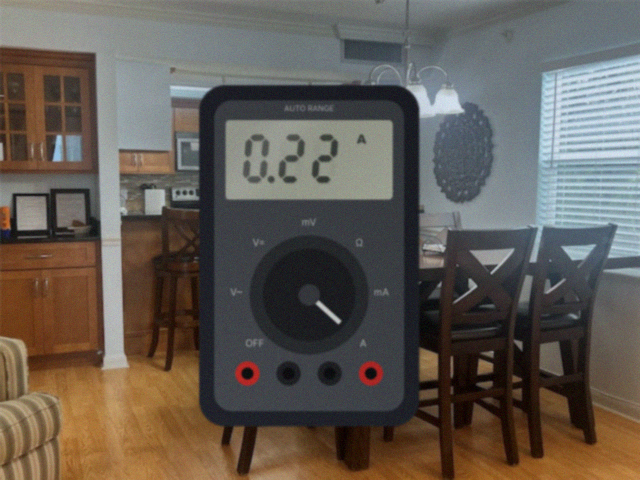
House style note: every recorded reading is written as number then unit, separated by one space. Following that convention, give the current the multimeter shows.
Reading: 0.22 A
